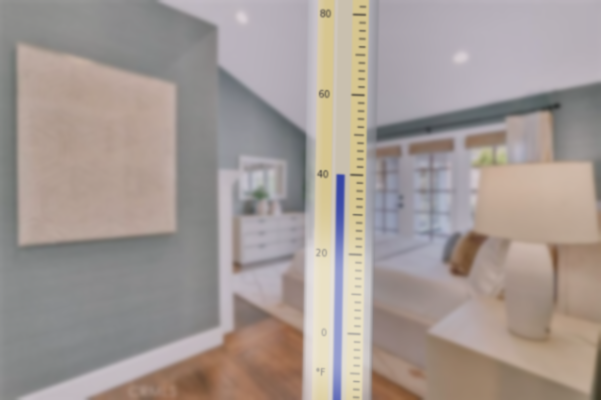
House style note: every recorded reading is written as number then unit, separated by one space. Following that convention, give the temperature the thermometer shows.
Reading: 40 °F
